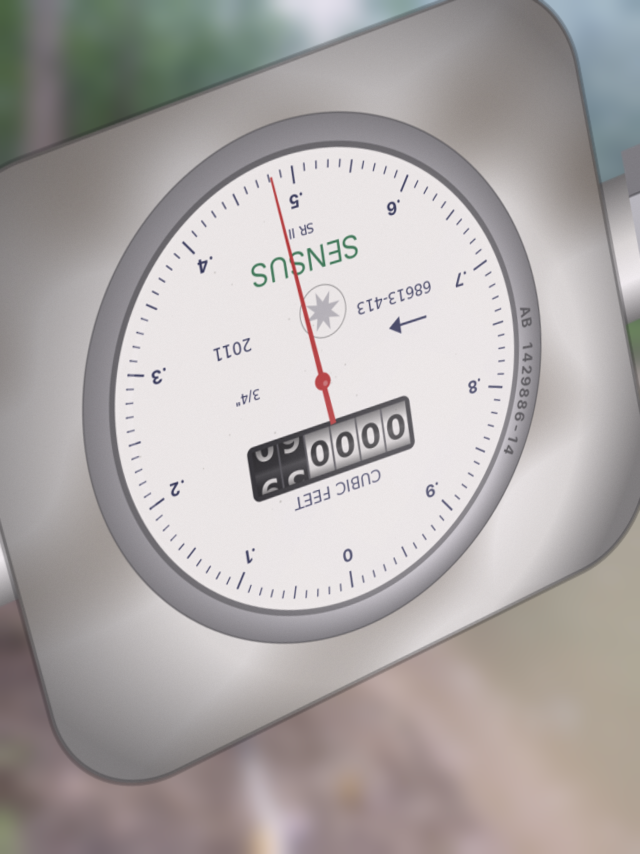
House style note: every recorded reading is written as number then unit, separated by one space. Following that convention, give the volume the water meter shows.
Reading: 59.48 ft³
